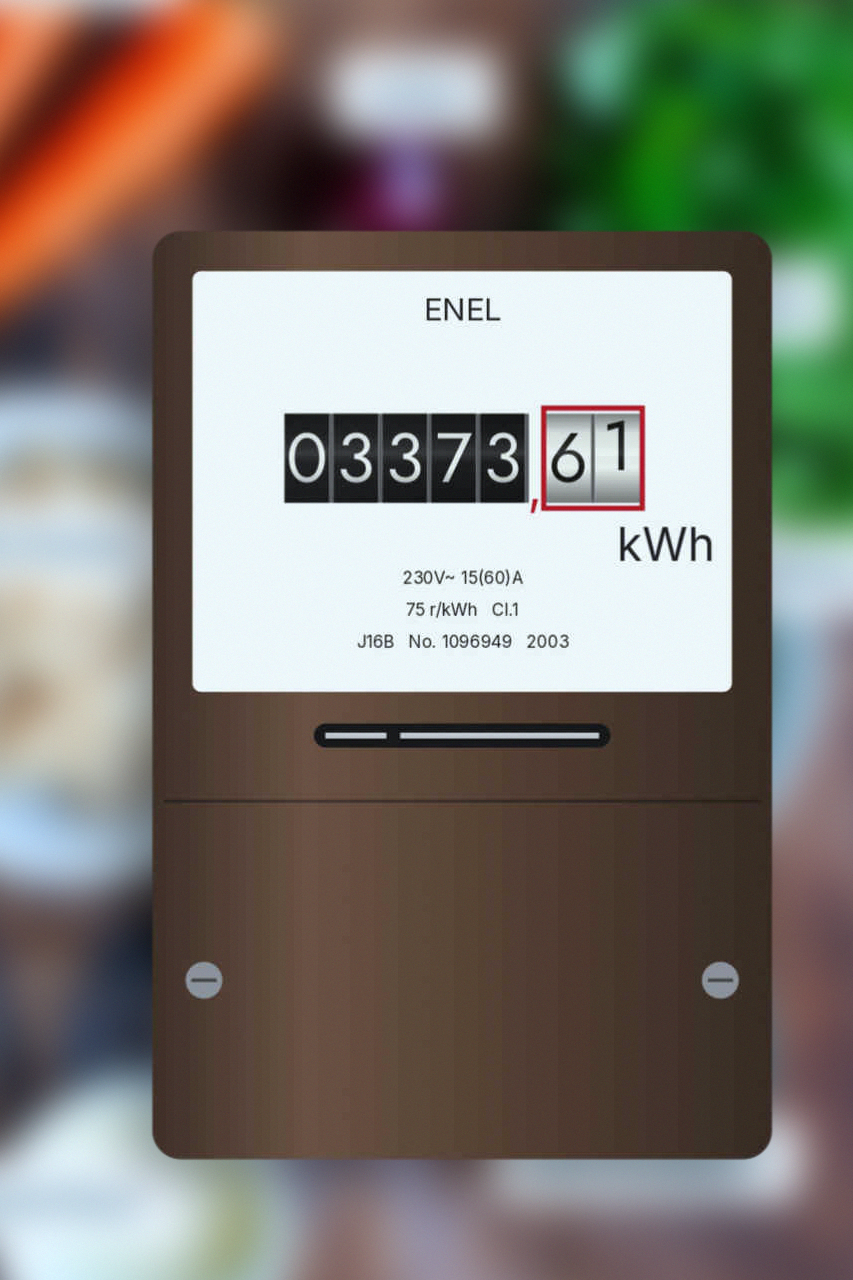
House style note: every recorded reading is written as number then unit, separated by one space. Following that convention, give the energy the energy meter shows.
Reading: 3373.61 kWh
